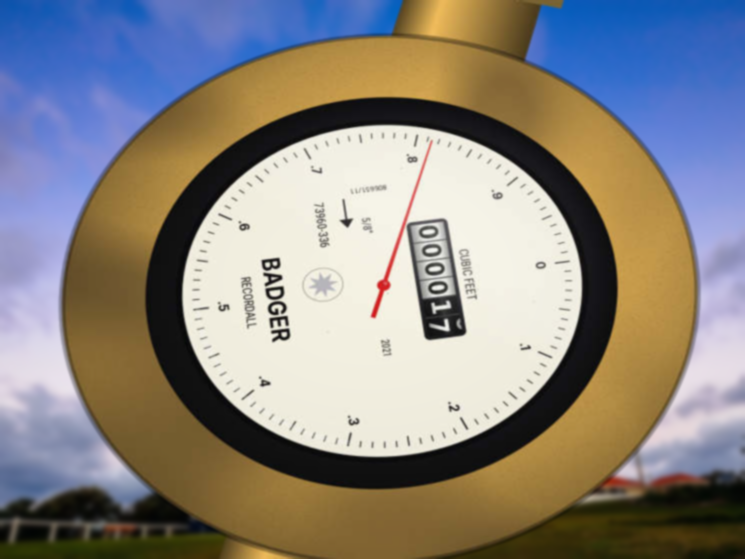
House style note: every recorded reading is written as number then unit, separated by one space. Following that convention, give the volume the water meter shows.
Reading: 16.81 ft³
